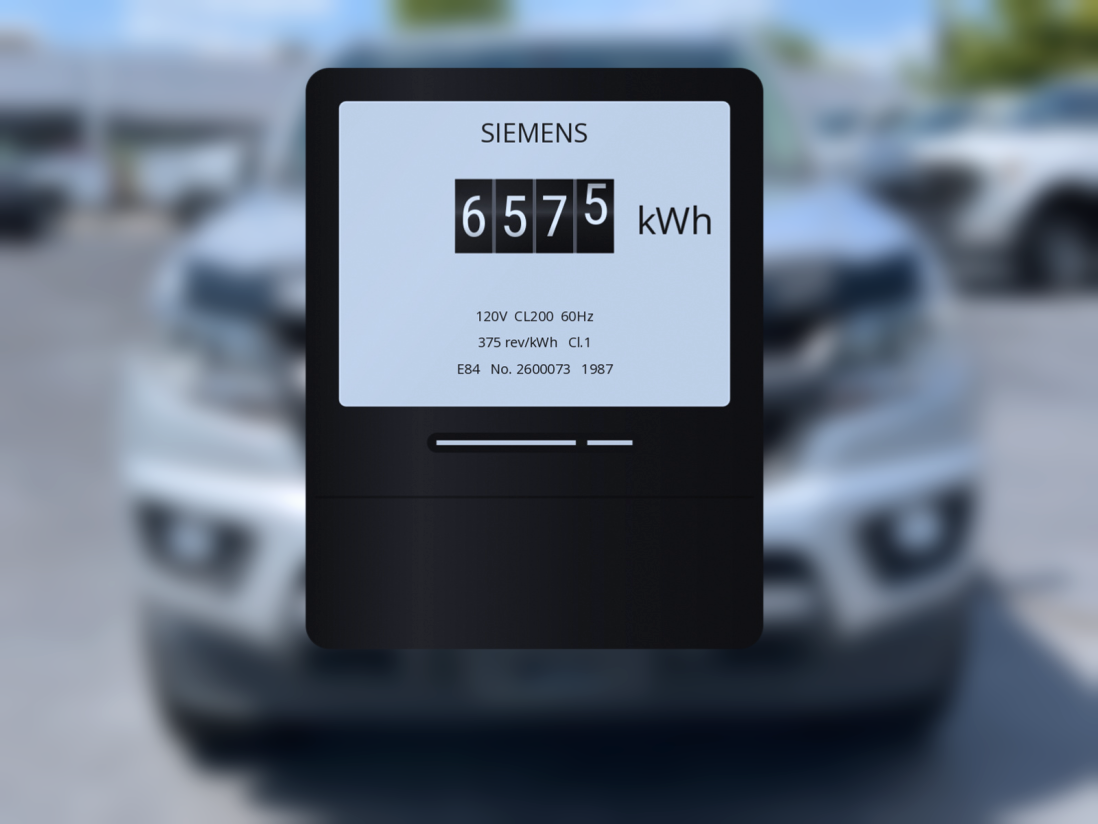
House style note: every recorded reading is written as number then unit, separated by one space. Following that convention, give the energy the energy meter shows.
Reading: 6575 kWh
